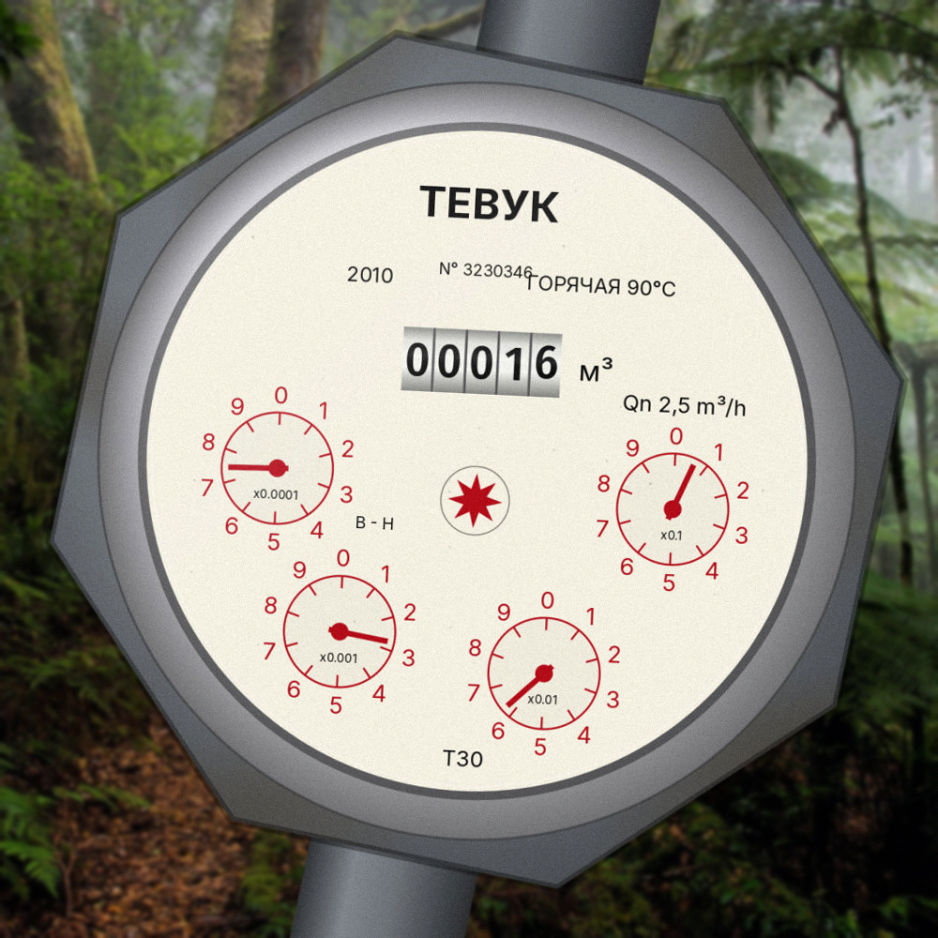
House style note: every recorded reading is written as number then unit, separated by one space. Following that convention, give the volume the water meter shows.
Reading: 16.0627 m³
